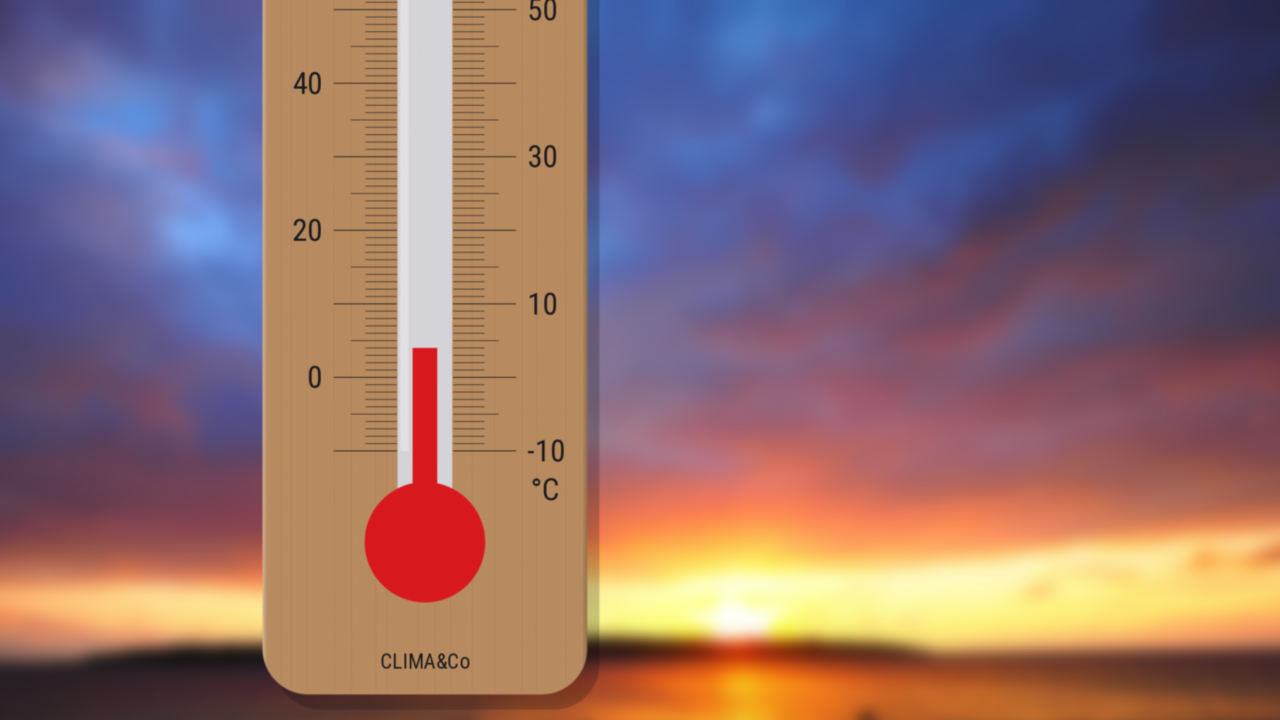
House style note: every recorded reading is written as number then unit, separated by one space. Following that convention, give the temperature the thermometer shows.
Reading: 4 °C
